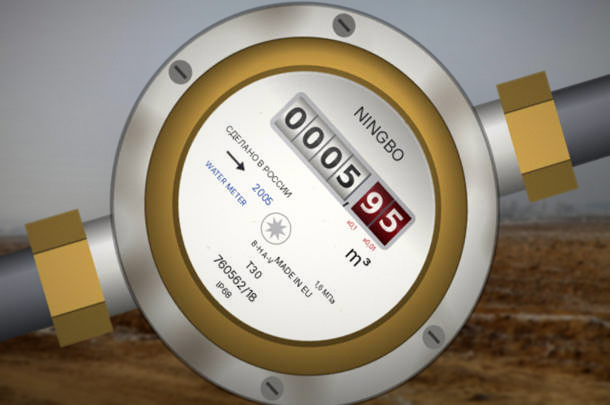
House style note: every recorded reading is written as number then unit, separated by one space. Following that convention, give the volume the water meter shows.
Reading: 5.95 m³
